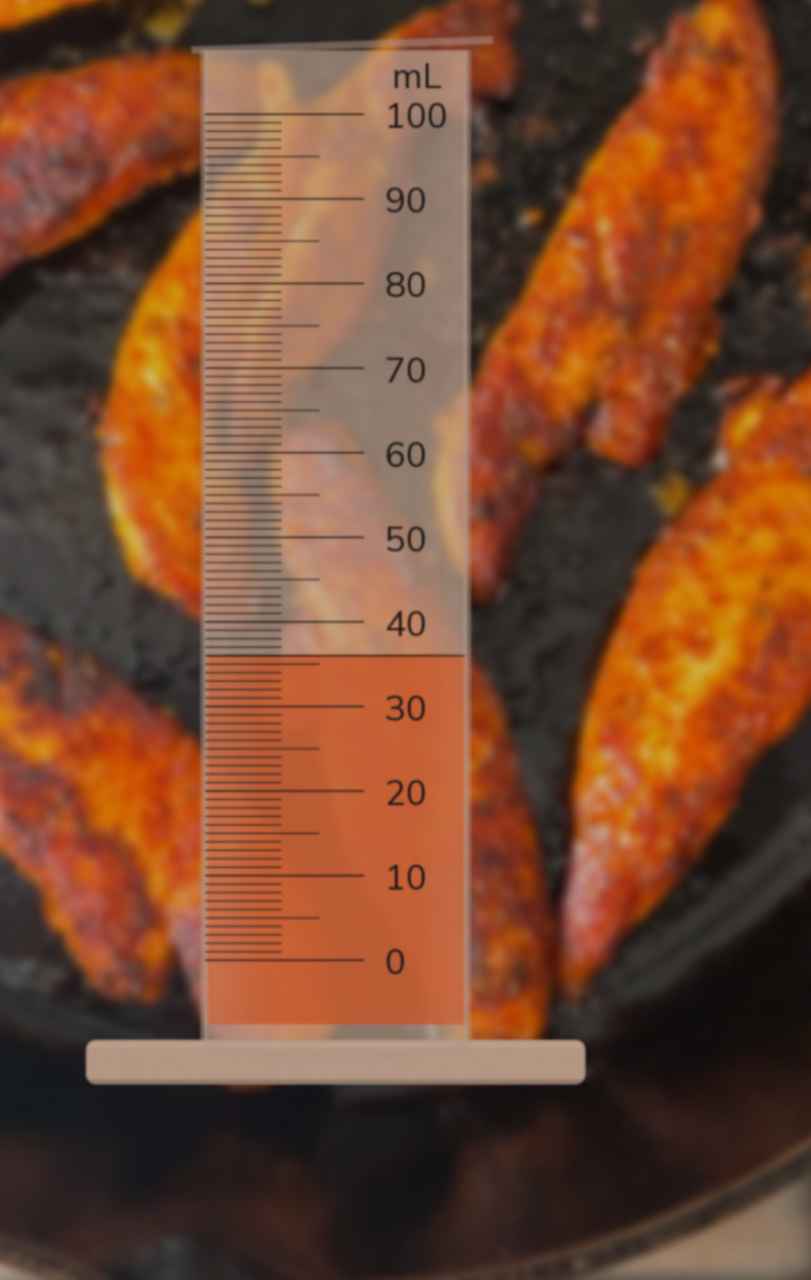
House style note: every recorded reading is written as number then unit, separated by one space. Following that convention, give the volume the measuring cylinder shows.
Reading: 36 mL
